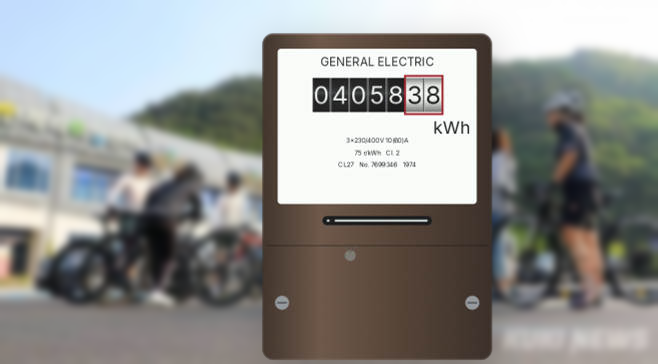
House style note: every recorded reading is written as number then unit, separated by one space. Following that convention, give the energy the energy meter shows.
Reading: 4058.38 kWh
